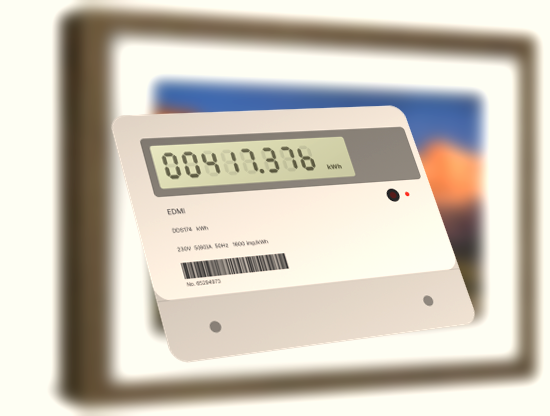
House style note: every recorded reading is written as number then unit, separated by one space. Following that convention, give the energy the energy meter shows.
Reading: 417.376 kWh
